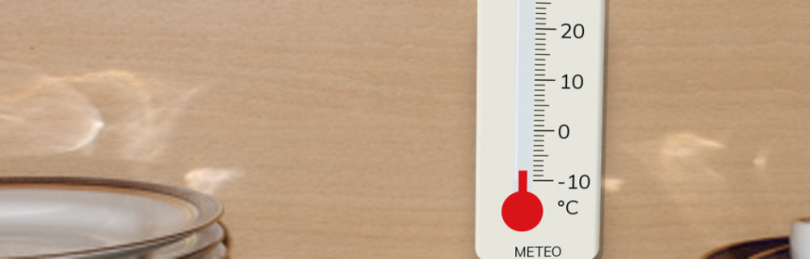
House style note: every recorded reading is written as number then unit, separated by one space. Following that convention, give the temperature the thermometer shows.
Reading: -8 °C
